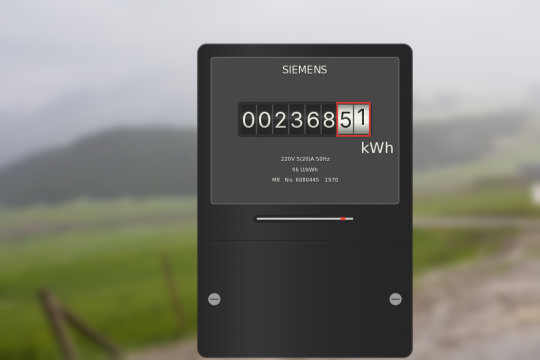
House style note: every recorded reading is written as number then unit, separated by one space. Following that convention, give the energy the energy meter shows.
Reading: 2368.51 kWh
